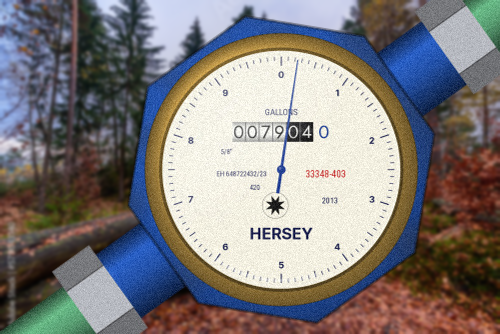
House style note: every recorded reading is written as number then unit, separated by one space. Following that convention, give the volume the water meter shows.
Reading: 79040.2 gal
